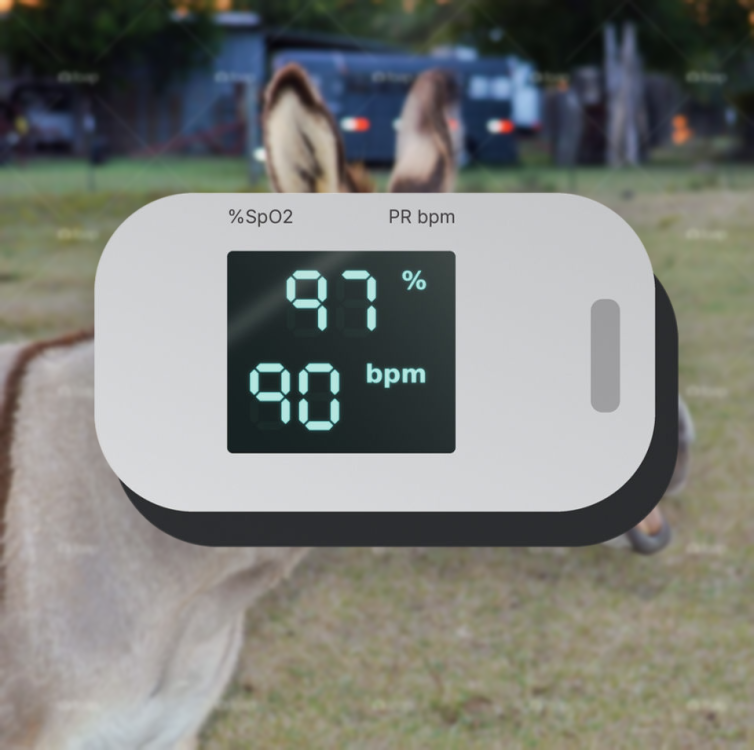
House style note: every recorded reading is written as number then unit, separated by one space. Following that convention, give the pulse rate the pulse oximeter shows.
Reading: 90 bpm
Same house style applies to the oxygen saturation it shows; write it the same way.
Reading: 97 %
